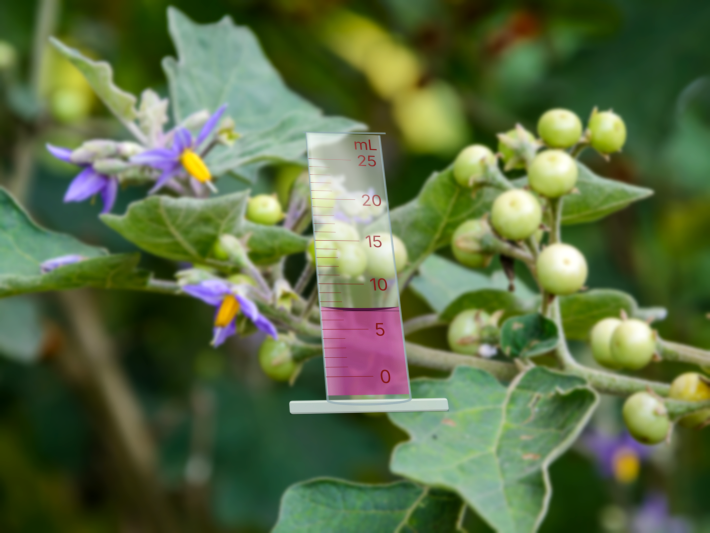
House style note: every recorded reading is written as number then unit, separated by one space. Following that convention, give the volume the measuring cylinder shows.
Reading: 7 mL
